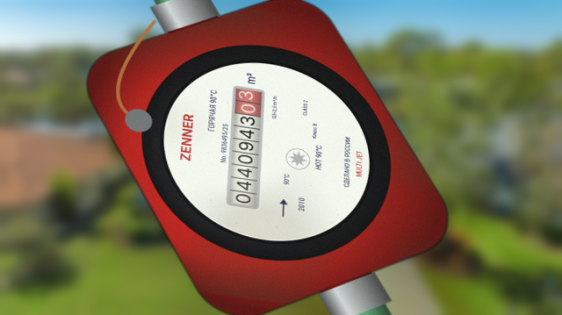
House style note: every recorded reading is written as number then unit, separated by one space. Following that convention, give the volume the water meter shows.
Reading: 440943.03 m³
